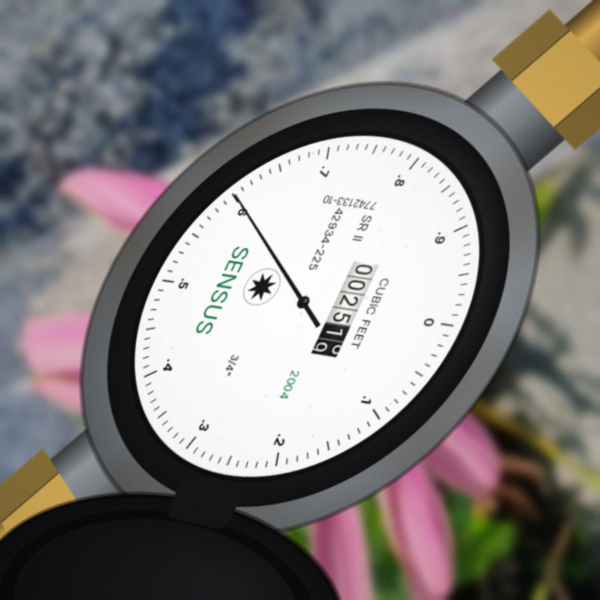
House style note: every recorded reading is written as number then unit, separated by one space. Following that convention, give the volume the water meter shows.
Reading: 2518.60 ft³
